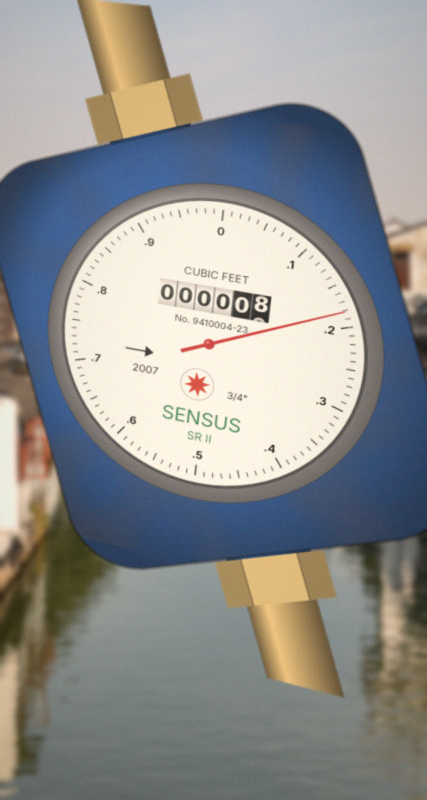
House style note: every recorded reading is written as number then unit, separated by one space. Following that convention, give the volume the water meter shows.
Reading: 8.18 ft³
